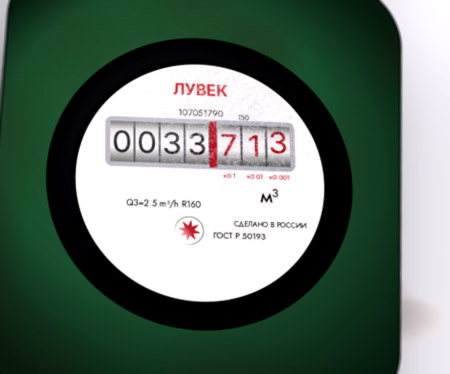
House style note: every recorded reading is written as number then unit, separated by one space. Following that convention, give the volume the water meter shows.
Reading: 33.713 m³
